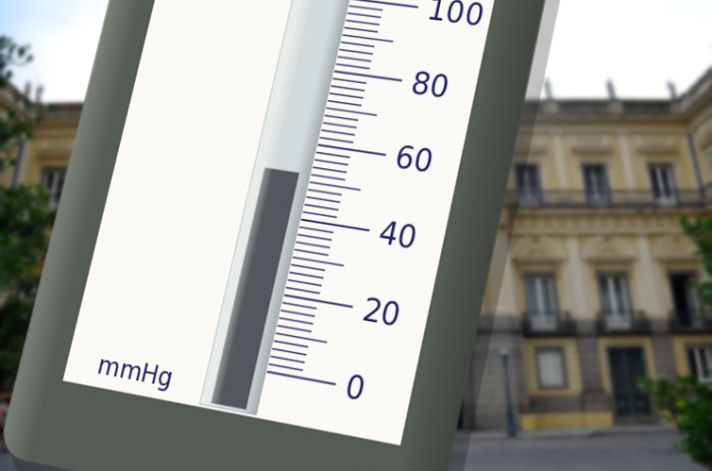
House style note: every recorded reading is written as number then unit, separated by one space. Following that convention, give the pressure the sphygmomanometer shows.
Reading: 52 mmHg
